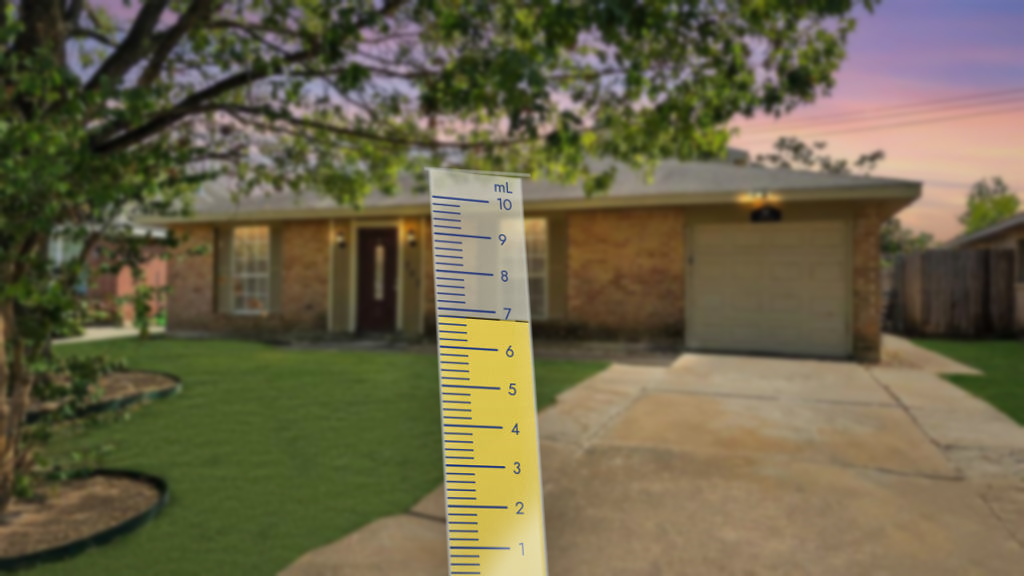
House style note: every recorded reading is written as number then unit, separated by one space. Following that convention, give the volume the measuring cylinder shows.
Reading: 6.8 mL
